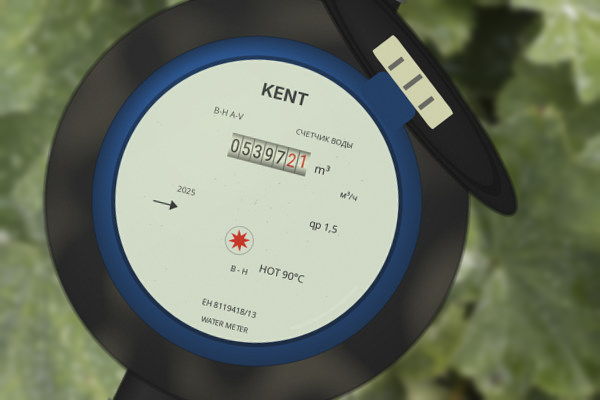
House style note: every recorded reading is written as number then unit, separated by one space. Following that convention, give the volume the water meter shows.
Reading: 5397.21 m³
